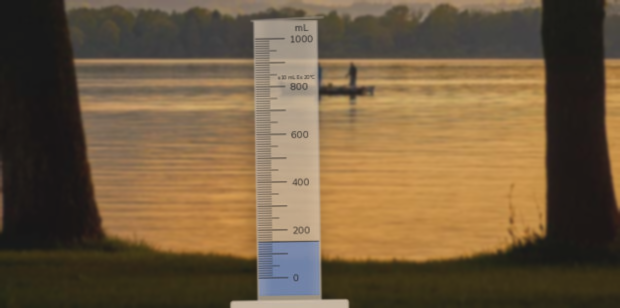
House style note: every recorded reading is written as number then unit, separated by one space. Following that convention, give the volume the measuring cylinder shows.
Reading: 150 mL
